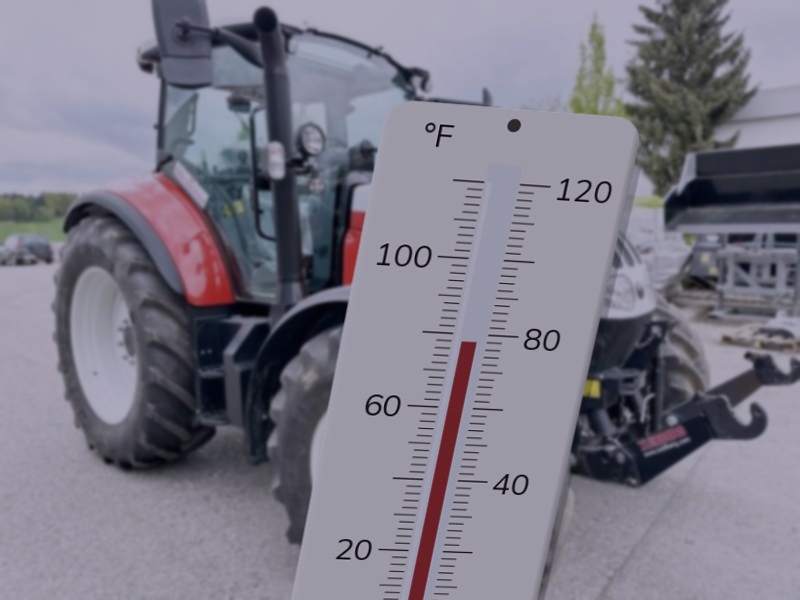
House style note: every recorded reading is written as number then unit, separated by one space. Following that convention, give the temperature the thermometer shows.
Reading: 78 °F
